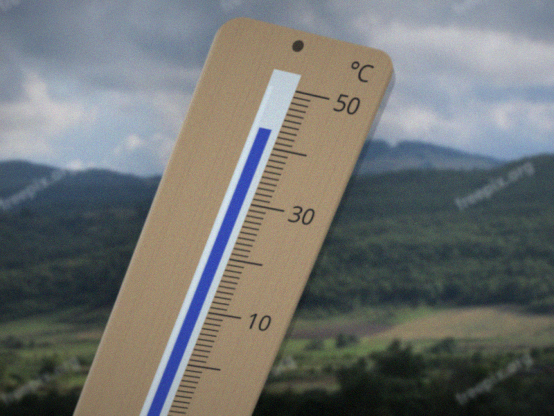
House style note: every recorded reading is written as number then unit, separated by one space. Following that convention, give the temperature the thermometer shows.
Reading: 43 °C
